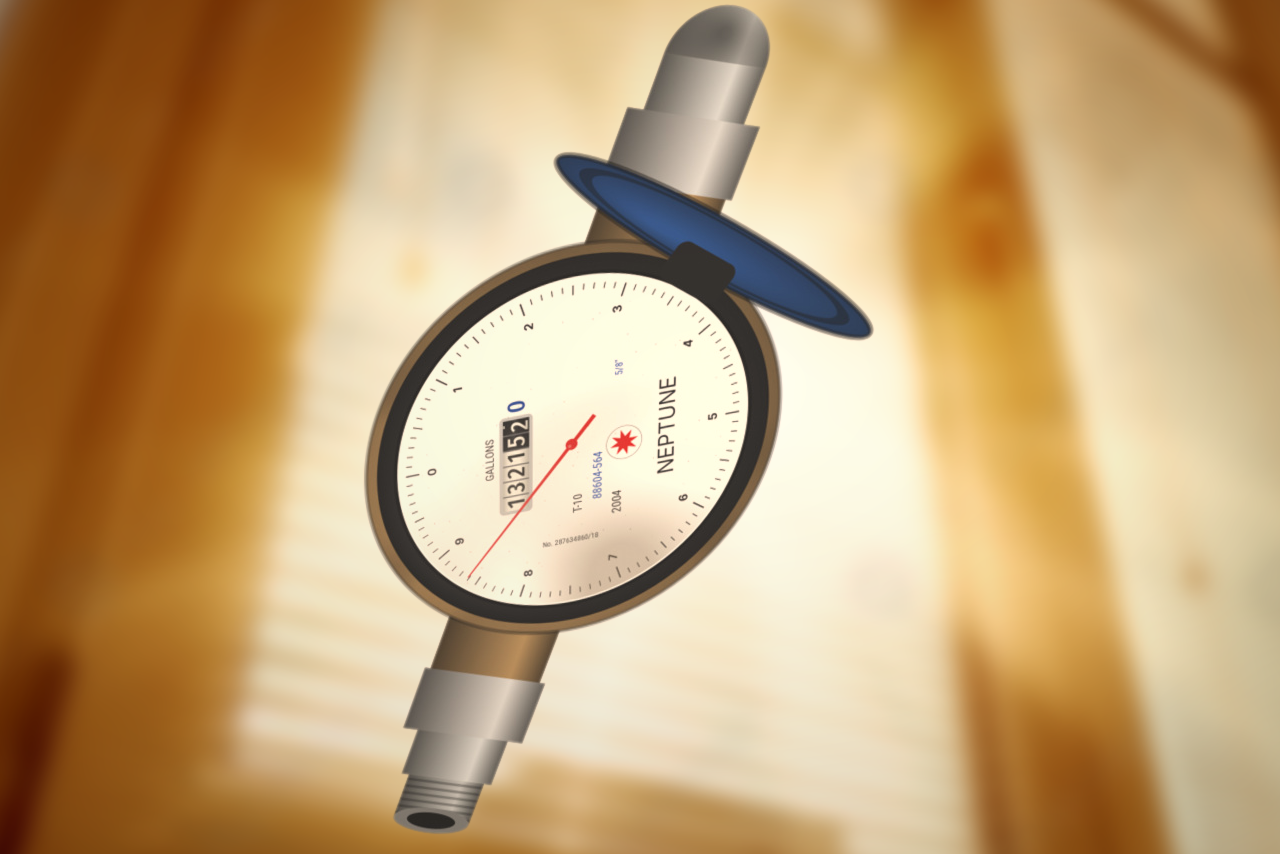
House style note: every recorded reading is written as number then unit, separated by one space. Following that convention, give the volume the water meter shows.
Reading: 1321518.6 gal
